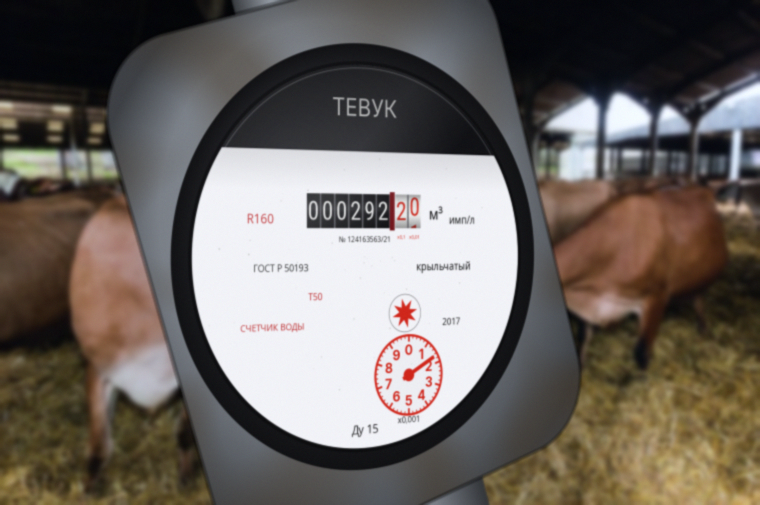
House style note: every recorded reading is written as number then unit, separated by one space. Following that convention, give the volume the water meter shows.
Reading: 292.201 m³
